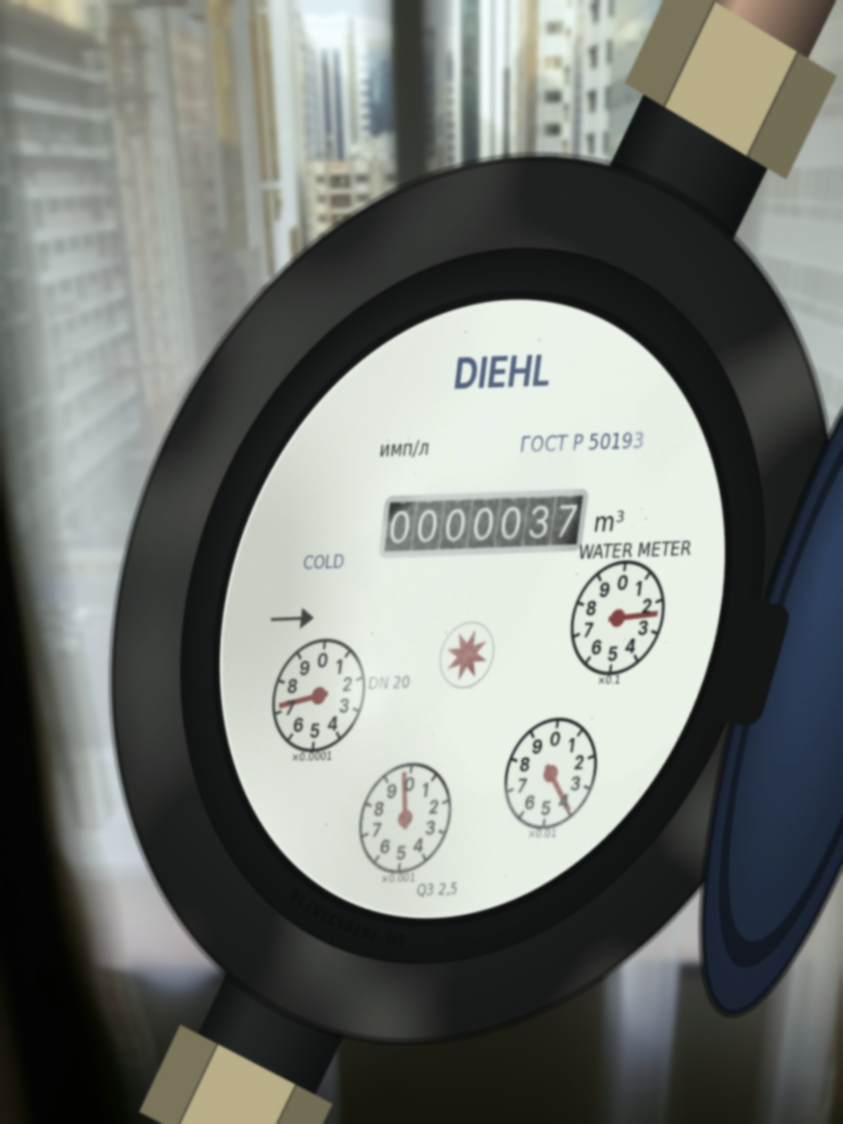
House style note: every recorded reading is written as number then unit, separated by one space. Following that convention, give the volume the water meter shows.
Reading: 37.2397 m³
